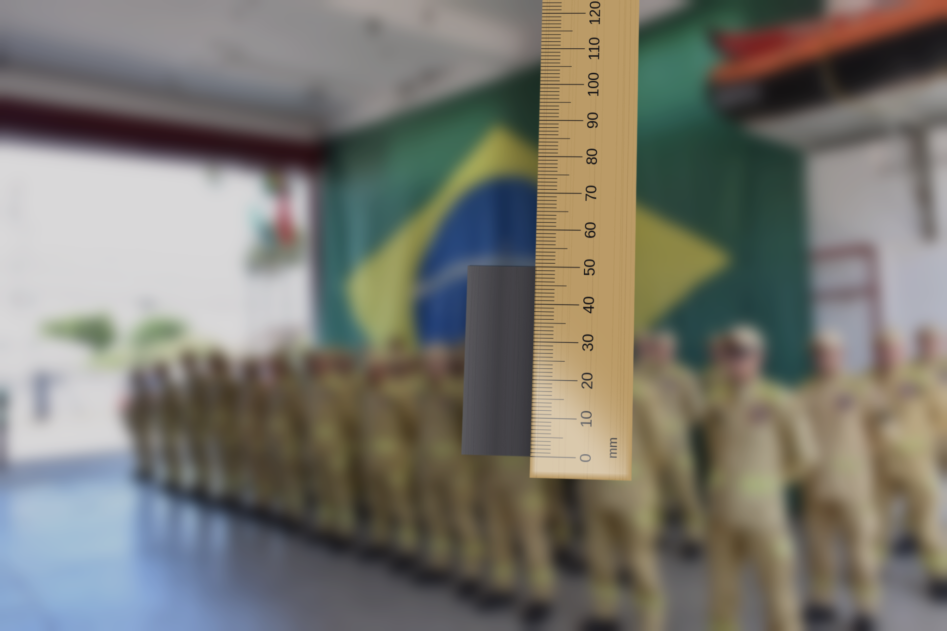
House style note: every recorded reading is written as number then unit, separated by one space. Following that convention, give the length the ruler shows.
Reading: 50 mm
